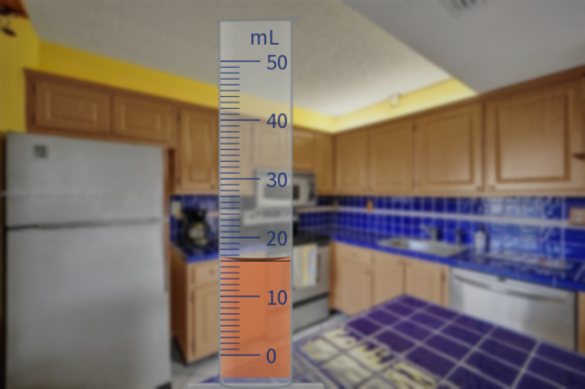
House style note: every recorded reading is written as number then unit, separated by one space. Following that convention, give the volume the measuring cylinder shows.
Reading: 16 mL
